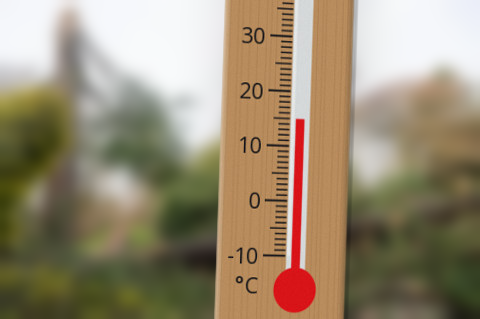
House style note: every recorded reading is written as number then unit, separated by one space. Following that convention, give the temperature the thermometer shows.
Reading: 15 °C
